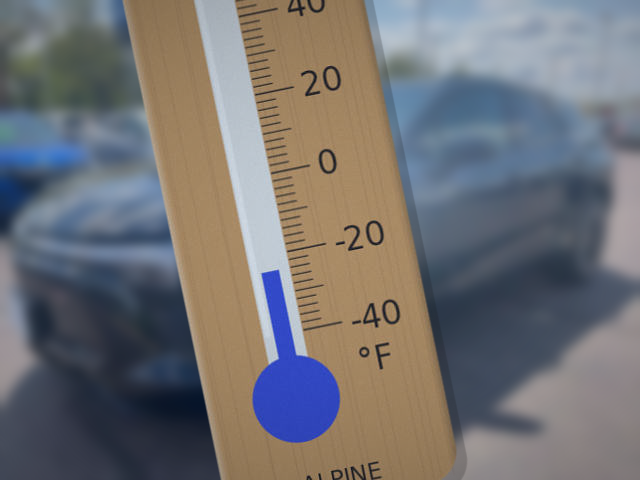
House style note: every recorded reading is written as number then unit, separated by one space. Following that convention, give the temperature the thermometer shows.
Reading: -24 °F
